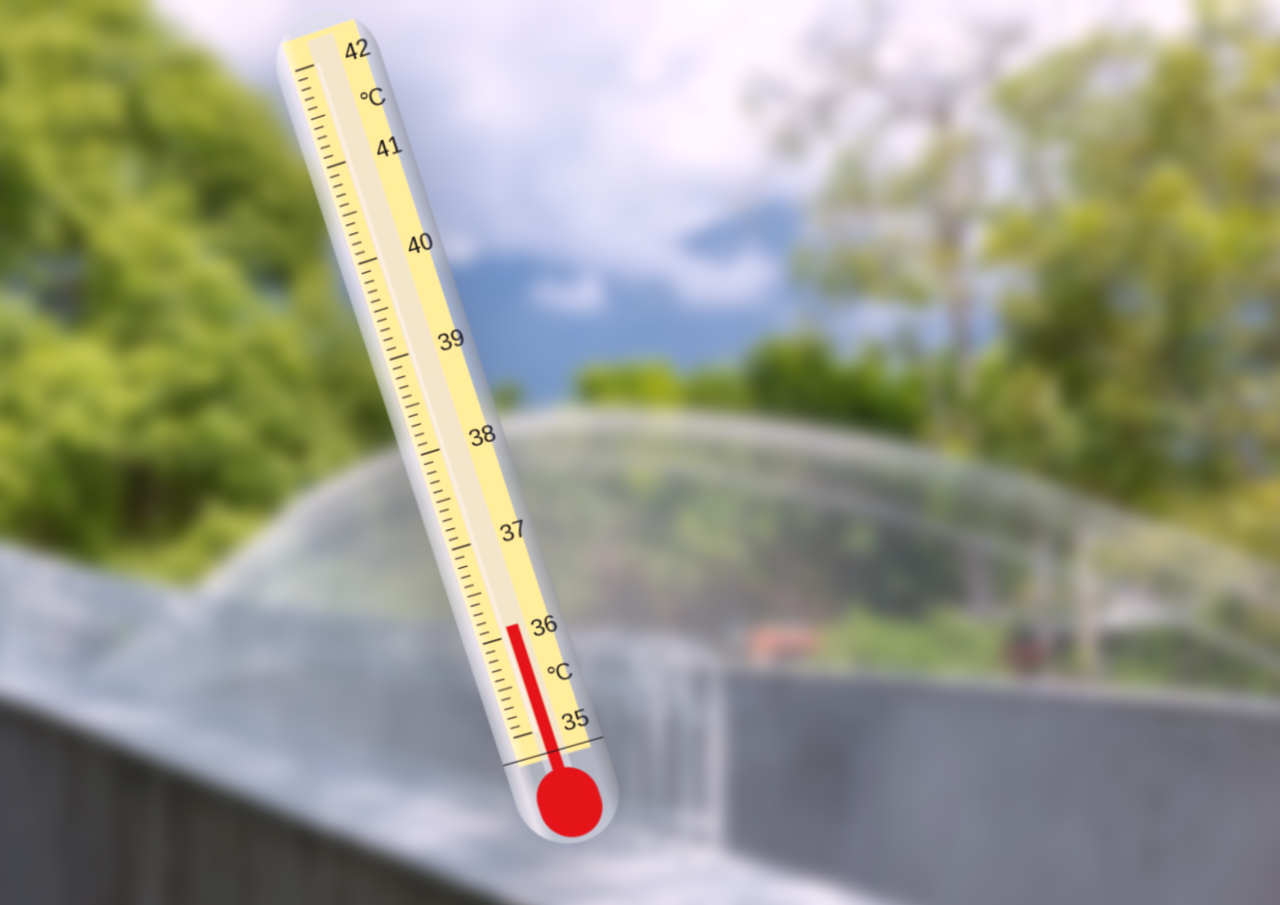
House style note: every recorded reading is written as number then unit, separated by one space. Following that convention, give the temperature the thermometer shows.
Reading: 36.1 °C
